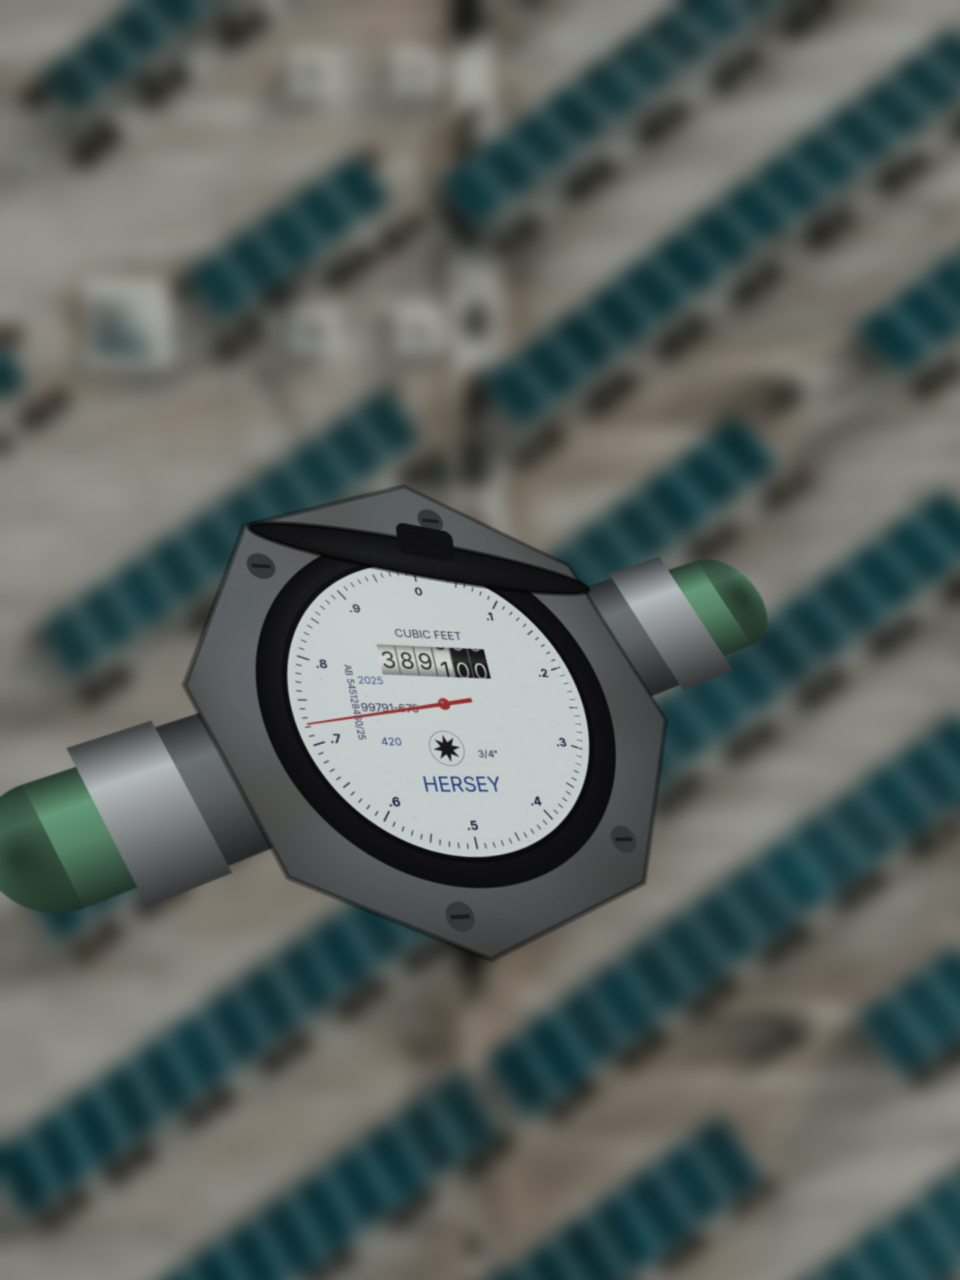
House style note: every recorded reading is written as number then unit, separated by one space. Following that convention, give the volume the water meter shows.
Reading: 389099.72 ft³
